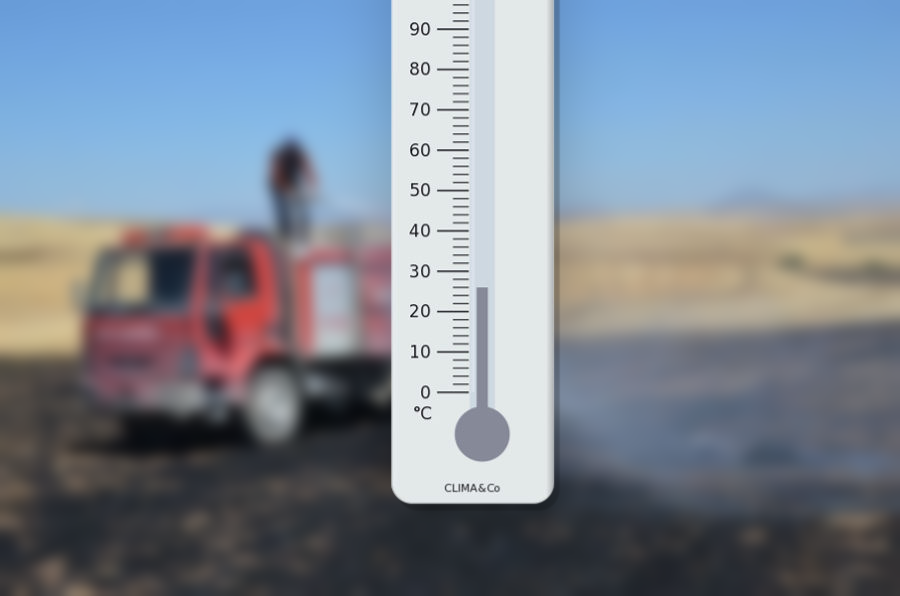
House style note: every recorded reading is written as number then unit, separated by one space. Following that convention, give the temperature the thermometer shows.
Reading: 26 °C
